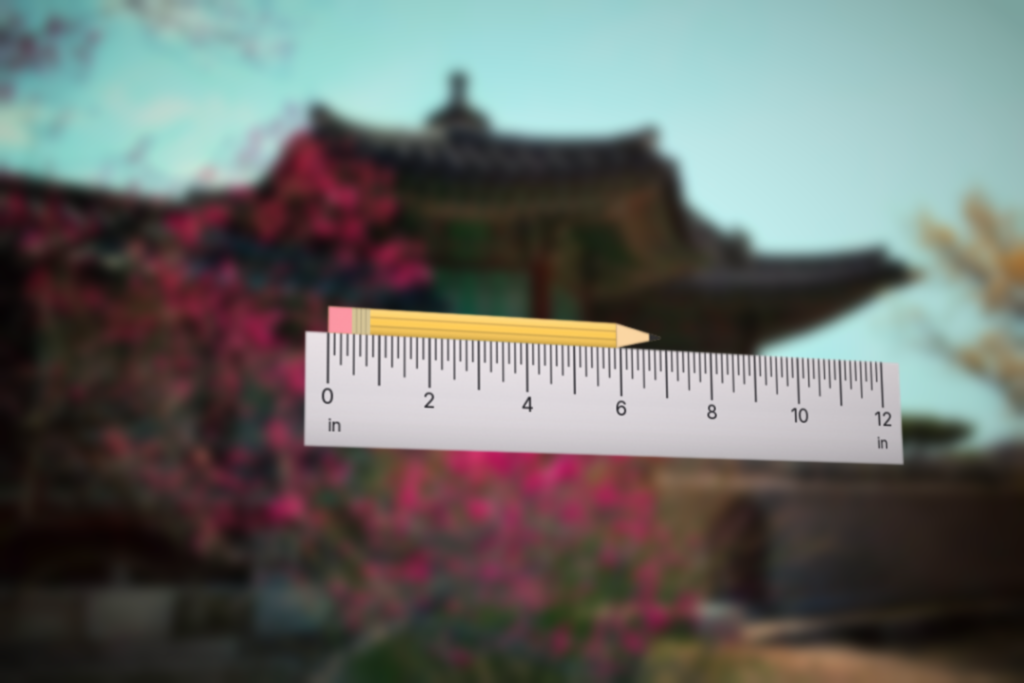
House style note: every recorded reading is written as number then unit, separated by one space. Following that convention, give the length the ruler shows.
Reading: 6.875 in
